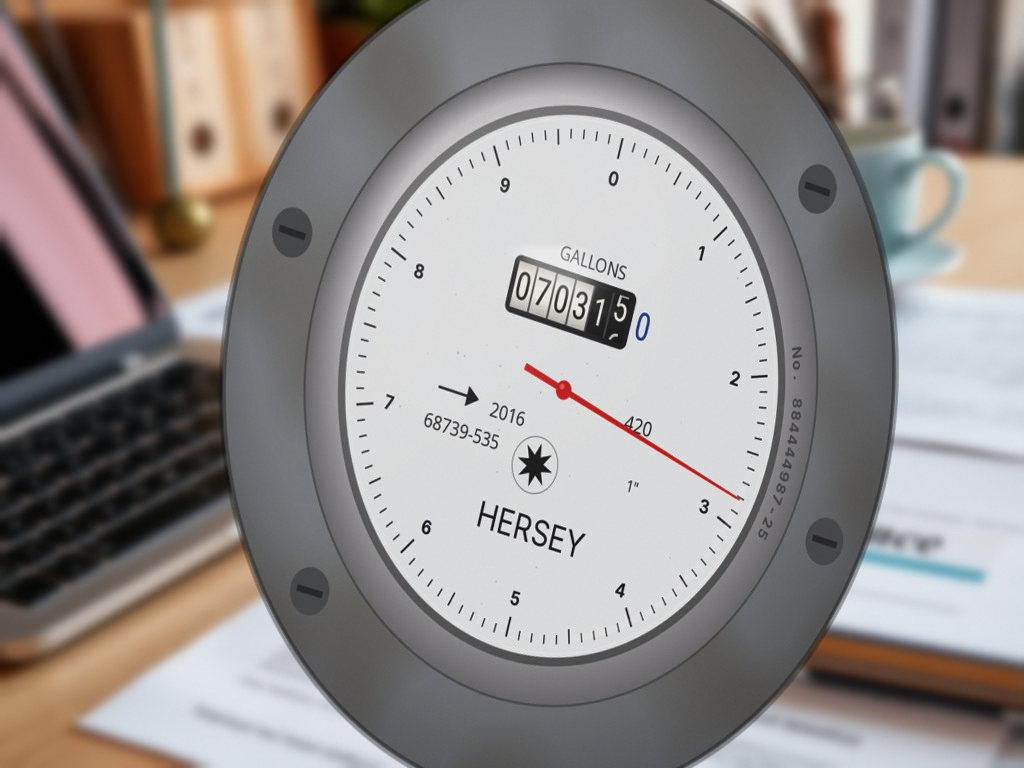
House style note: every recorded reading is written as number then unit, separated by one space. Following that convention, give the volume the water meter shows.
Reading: 703152.8 gal
